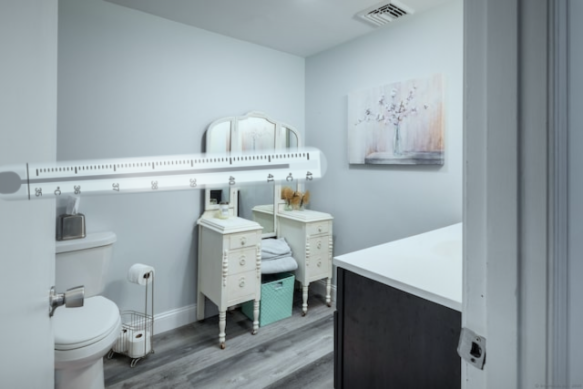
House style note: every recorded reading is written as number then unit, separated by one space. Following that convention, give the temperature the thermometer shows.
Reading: 41.5 °C
